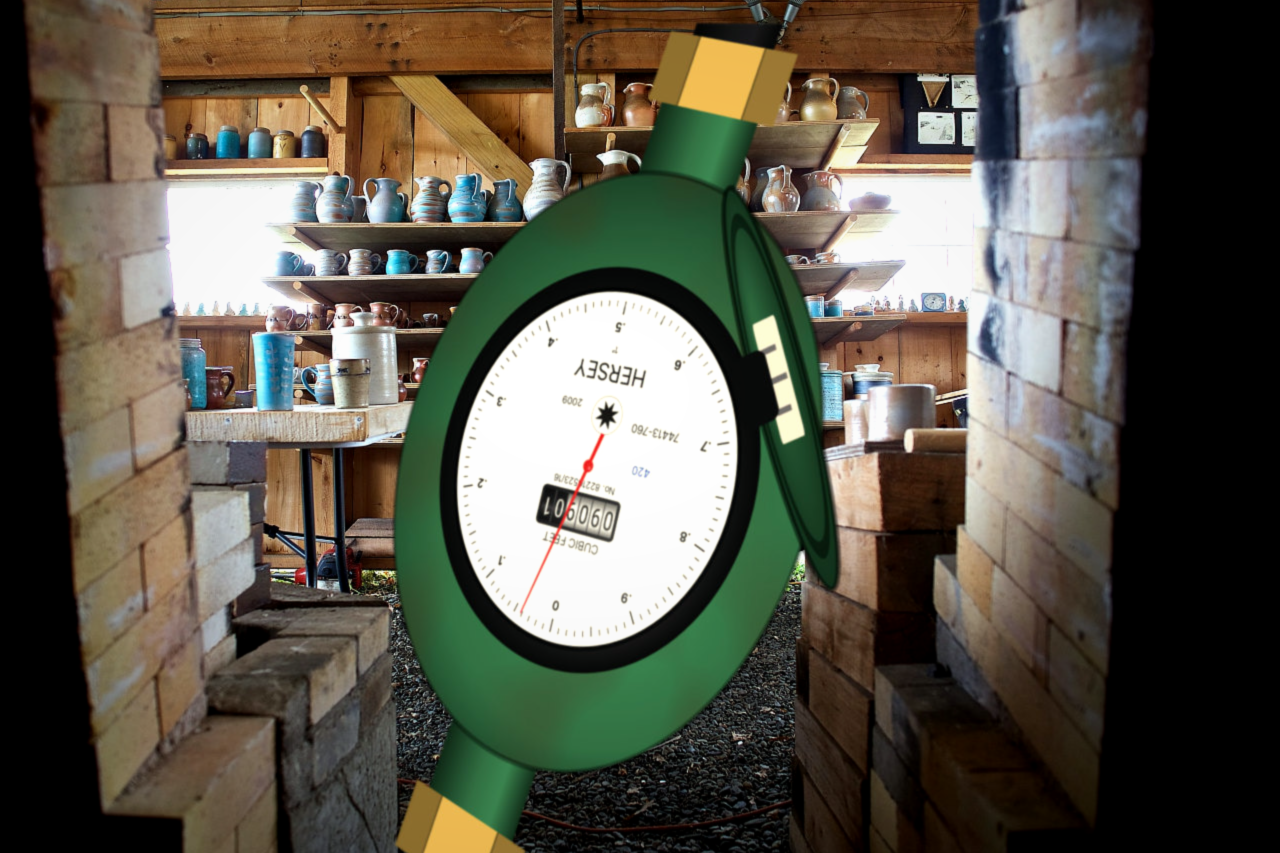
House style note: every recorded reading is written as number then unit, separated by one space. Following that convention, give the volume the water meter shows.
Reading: 90901.04 ft³
